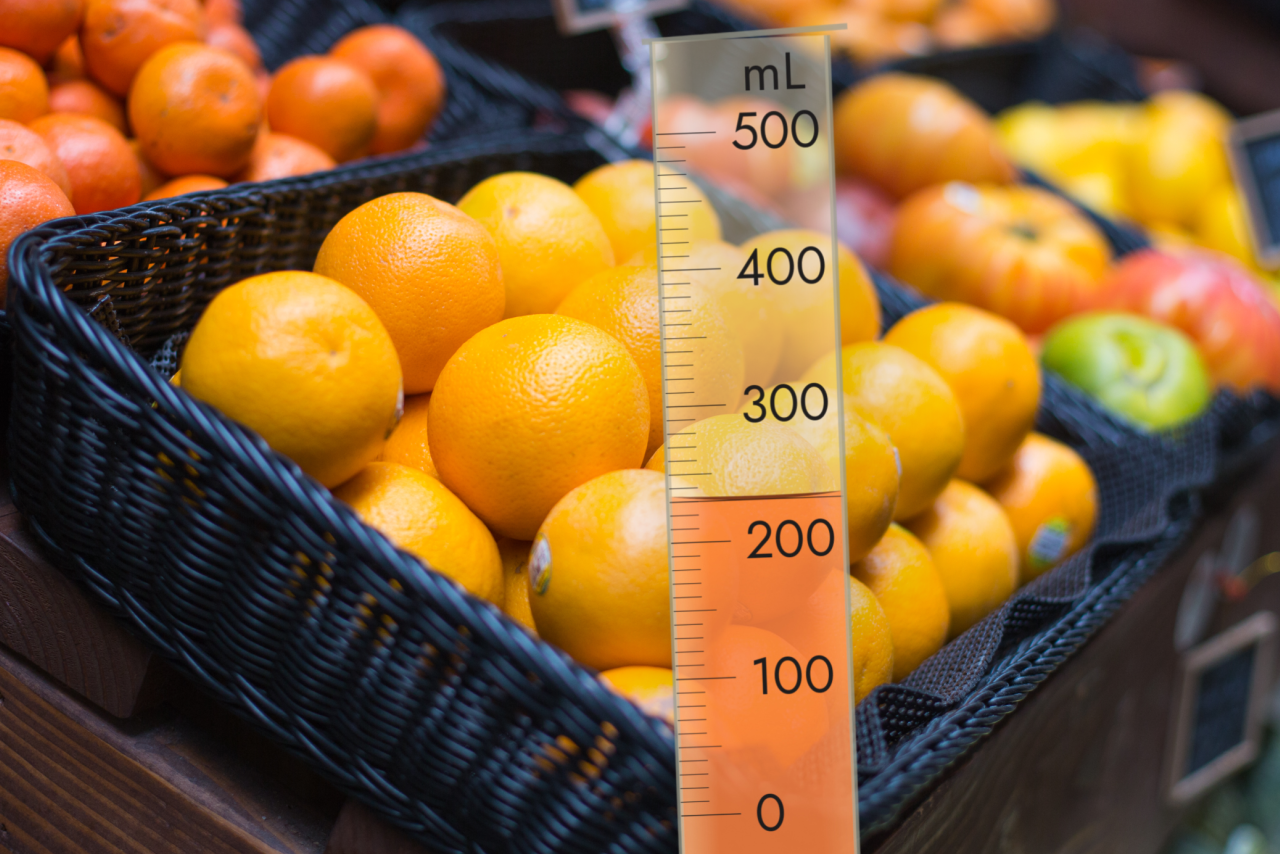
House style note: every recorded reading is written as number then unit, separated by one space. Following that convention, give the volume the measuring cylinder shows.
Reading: 230 mL
